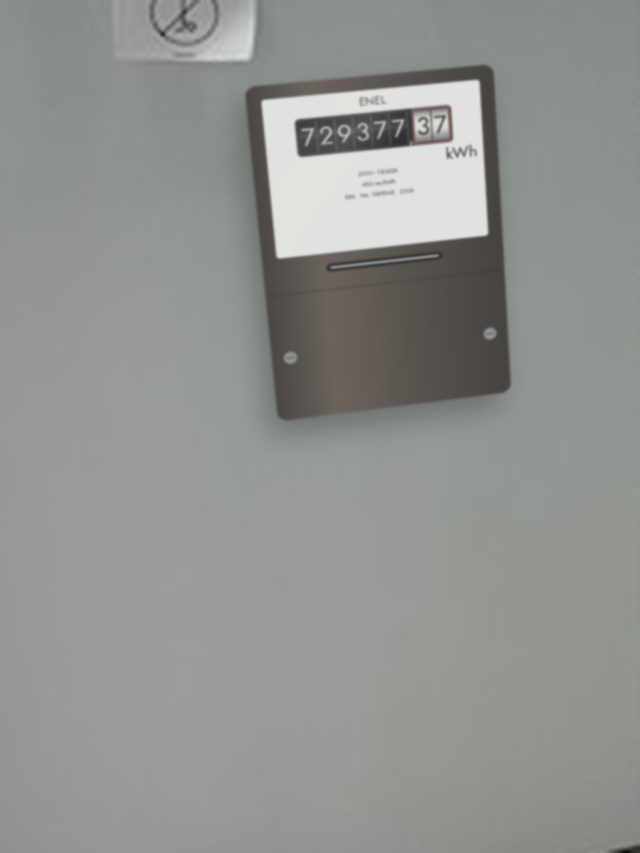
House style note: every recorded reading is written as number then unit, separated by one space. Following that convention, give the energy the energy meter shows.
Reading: 729377.37 kWh
